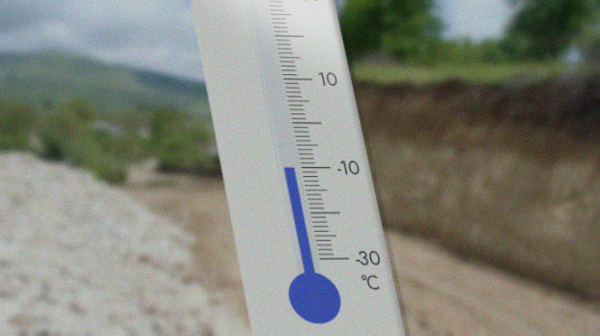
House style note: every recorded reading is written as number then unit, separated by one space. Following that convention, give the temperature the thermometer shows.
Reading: -10 °C
